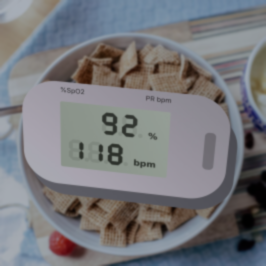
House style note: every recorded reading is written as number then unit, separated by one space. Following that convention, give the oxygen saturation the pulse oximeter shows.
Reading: 92 %
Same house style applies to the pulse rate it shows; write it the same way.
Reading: 118 bpm
